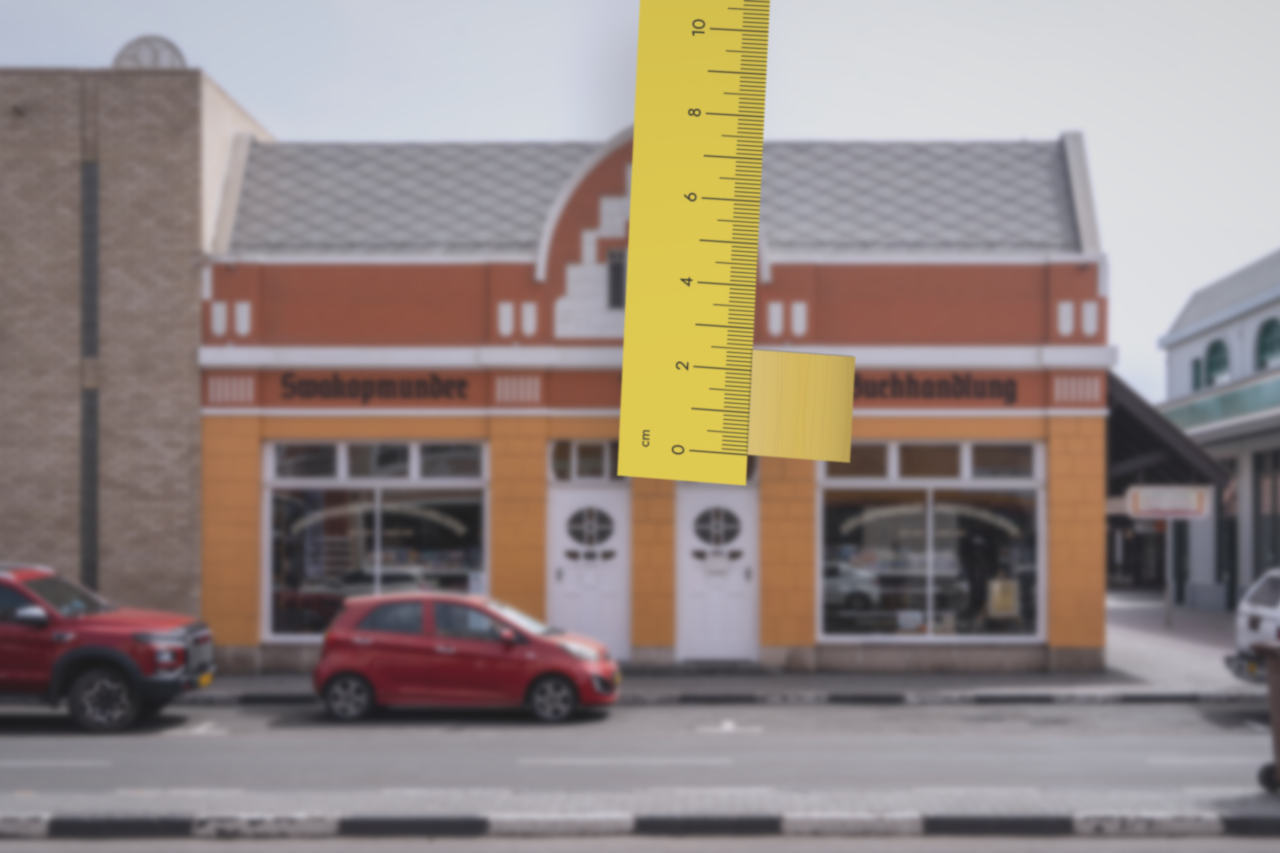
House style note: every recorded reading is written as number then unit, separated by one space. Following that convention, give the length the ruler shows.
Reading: 2.5 cm
